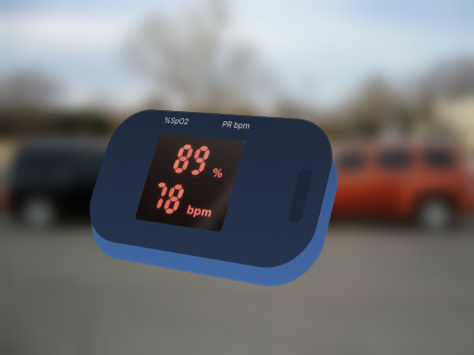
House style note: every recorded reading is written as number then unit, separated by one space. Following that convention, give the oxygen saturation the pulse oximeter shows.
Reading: 89 %
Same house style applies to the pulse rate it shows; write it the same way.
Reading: 78 bpm
